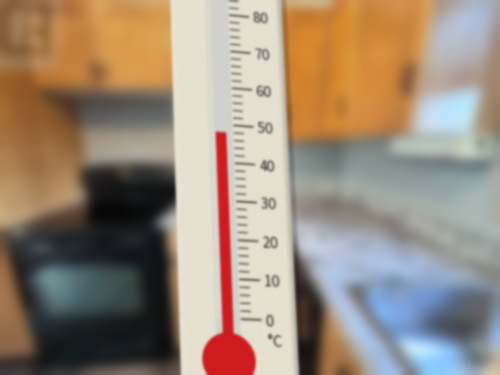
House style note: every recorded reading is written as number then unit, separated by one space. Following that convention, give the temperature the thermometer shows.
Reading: 48 °C
